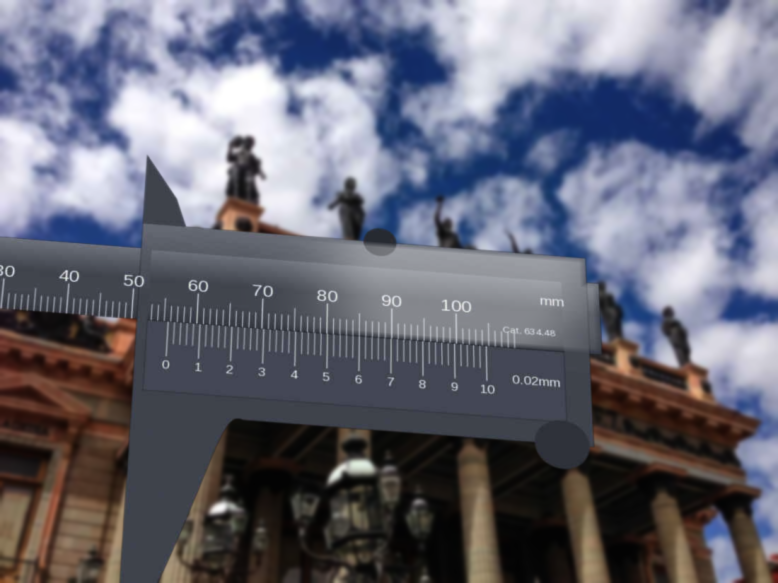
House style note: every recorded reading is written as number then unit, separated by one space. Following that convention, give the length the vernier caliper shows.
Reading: 55.6 mm
